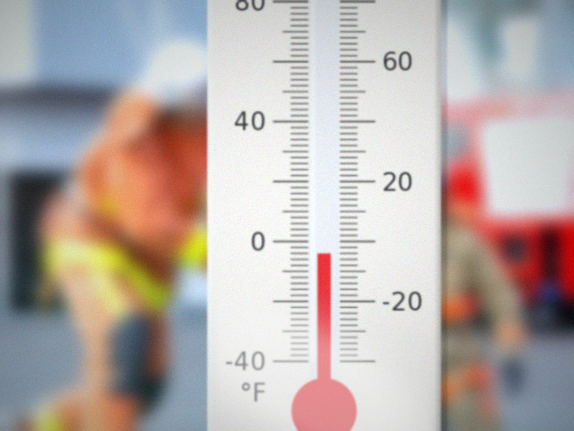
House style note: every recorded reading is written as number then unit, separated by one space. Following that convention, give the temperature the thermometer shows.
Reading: -4 °F
